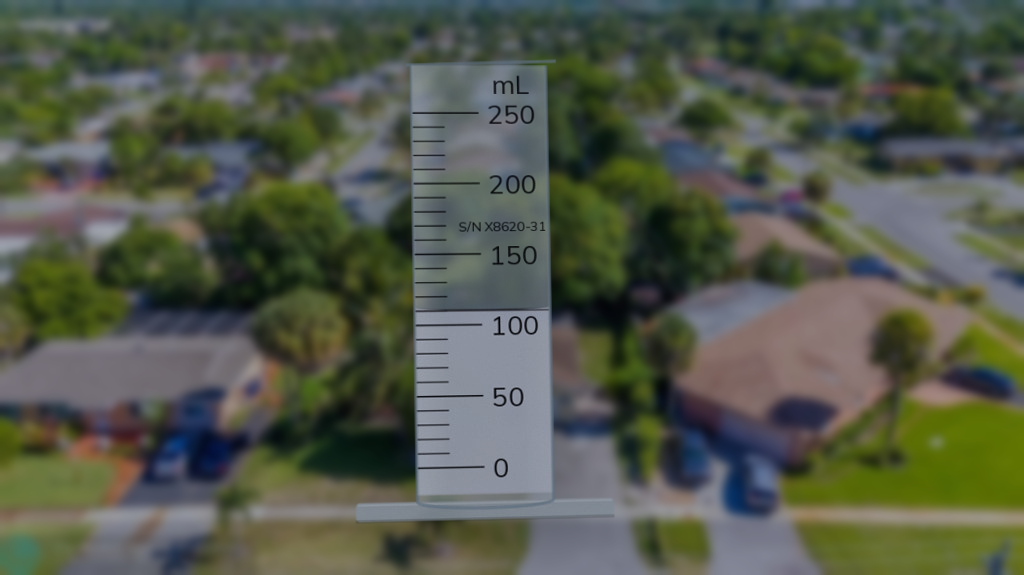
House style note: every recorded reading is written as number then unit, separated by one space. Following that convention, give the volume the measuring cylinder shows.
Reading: 110 mL
